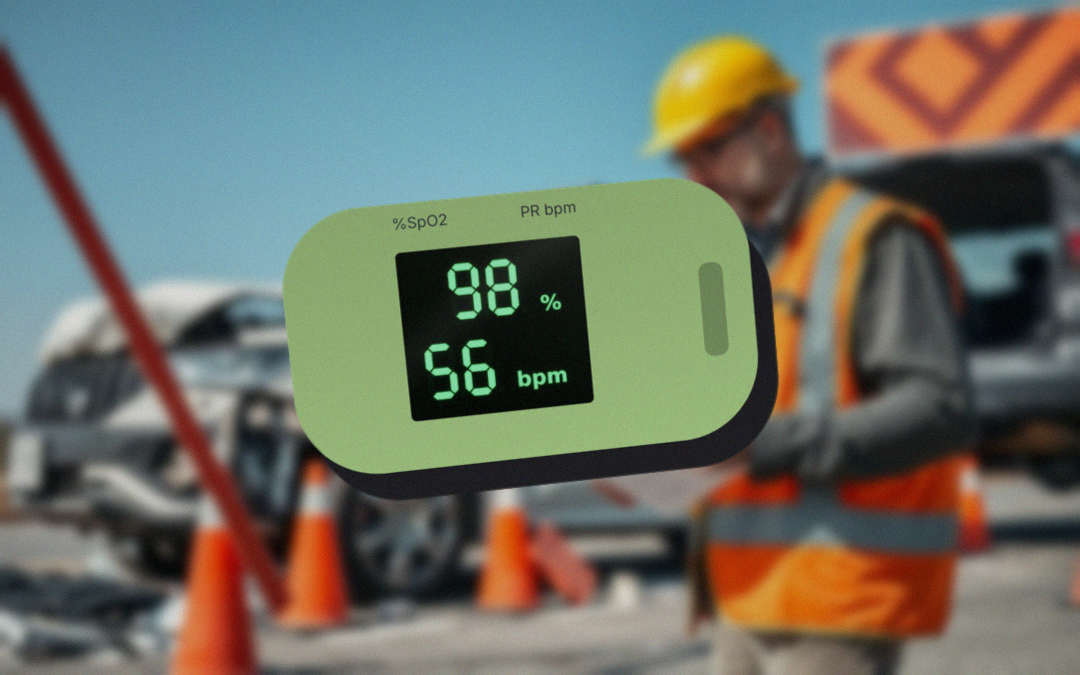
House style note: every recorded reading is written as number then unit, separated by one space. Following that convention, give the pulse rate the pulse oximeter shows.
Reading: 56 bpm
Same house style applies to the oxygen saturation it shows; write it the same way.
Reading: 98 %
